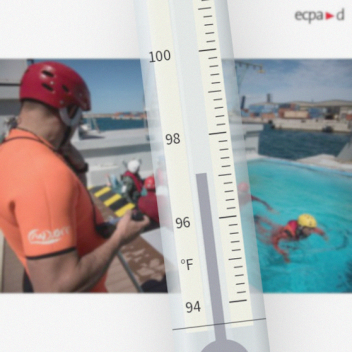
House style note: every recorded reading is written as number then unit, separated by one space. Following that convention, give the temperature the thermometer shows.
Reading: 97.1 °F
